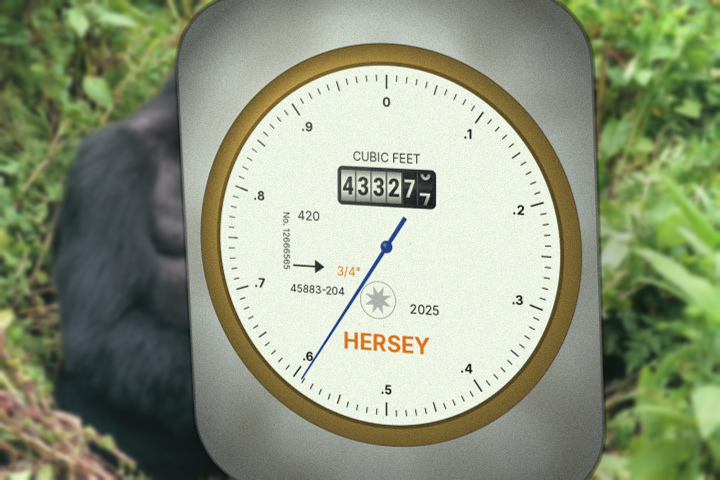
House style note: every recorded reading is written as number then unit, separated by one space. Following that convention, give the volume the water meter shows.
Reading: 433276.59 ft³
